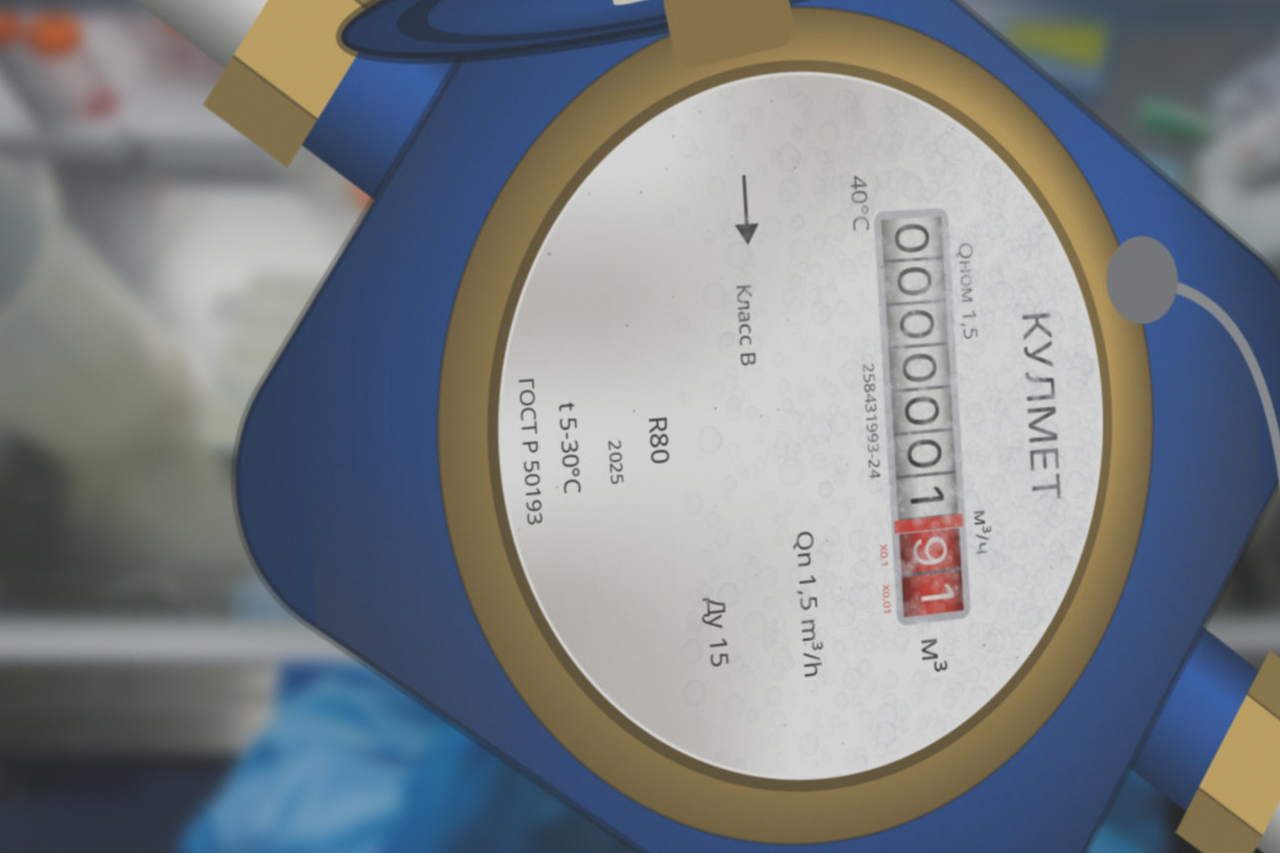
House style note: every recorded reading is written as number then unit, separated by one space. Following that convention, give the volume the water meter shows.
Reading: 1.91 m³
